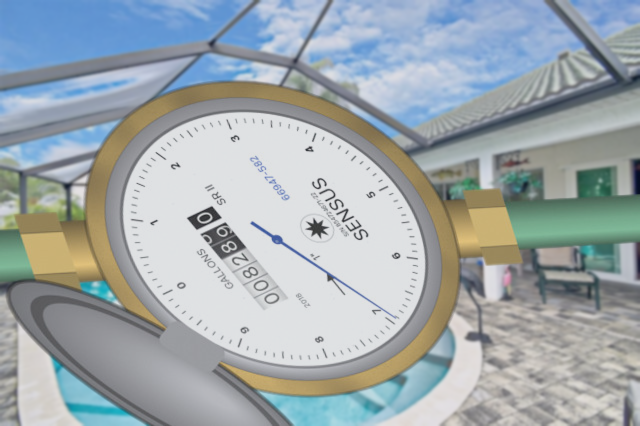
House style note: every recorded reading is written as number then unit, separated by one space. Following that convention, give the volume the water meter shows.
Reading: 82886.9 gal
